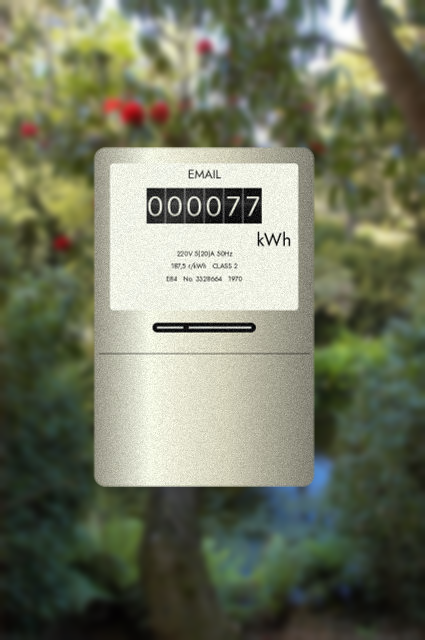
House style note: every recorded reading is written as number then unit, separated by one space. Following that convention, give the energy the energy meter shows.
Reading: 77 kWh
